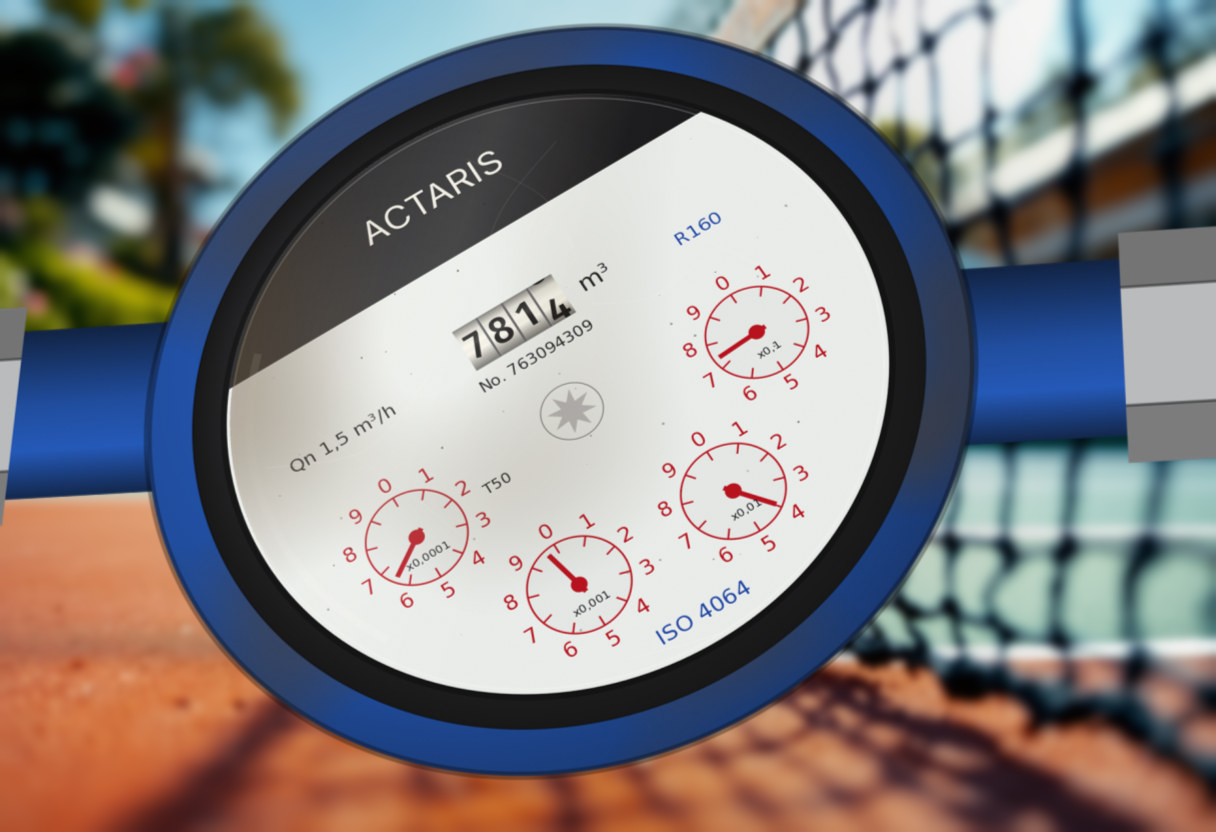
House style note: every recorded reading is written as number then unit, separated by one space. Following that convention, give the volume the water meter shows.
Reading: 7813.7396 m³
